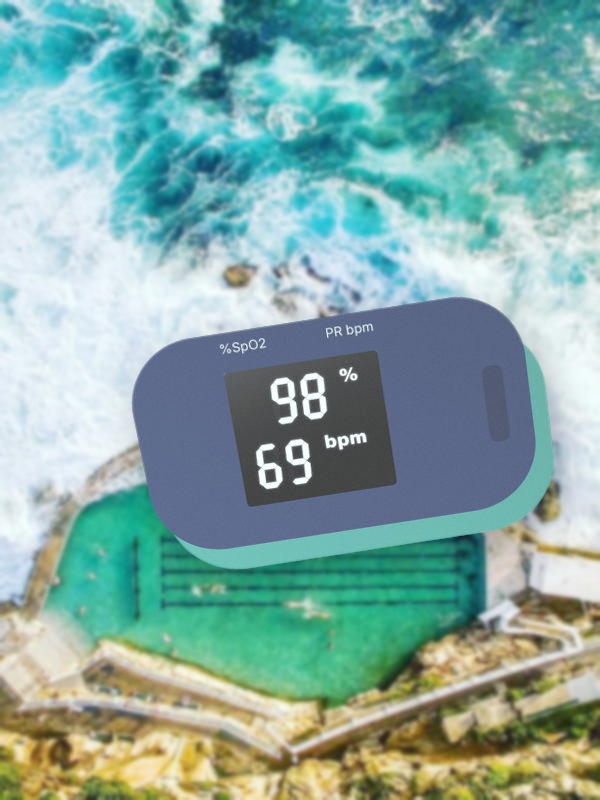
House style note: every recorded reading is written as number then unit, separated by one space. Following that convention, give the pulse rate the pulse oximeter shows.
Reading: 69 bpm
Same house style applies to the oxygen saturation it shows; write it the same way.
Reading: 98 %
